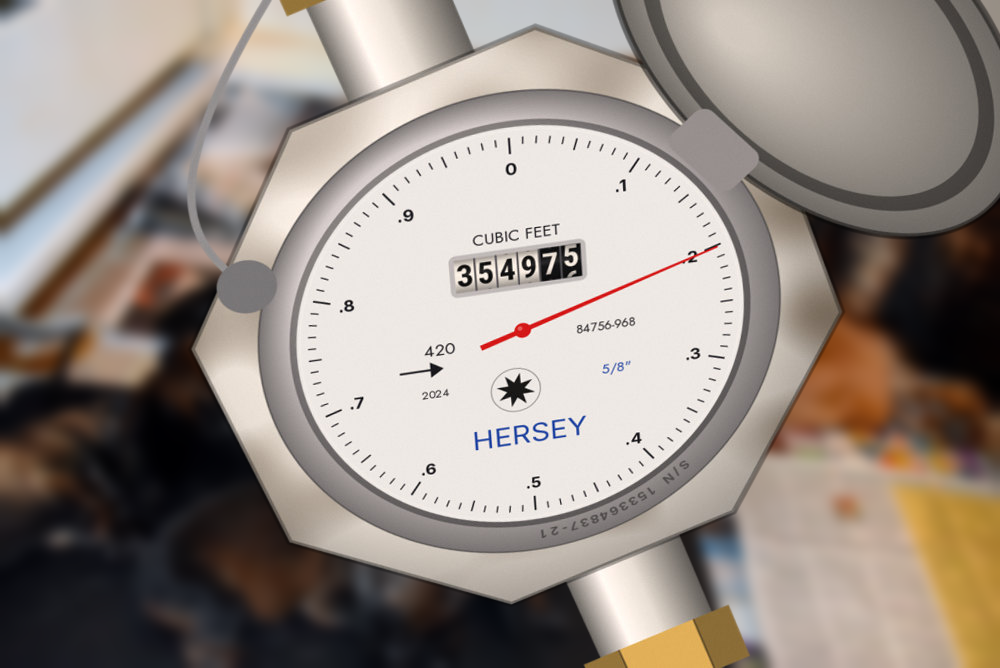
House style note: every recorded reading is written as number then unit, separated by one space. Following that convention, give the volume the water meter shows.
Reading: 354975.20 ft³
